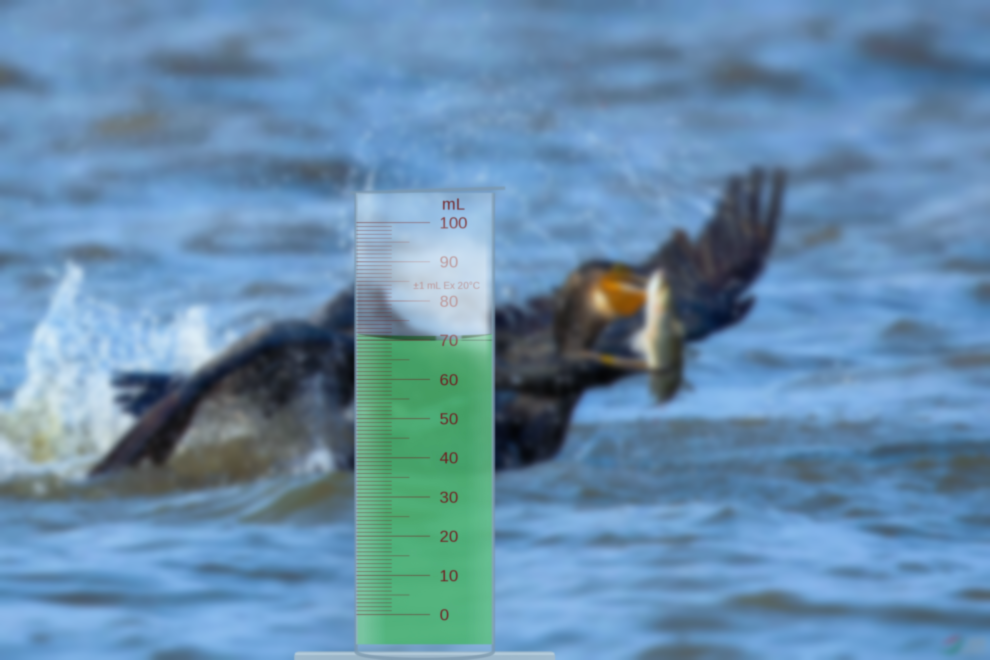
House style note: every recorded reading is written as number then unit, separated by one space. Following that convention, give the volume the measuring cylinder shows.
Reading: 70 mL
